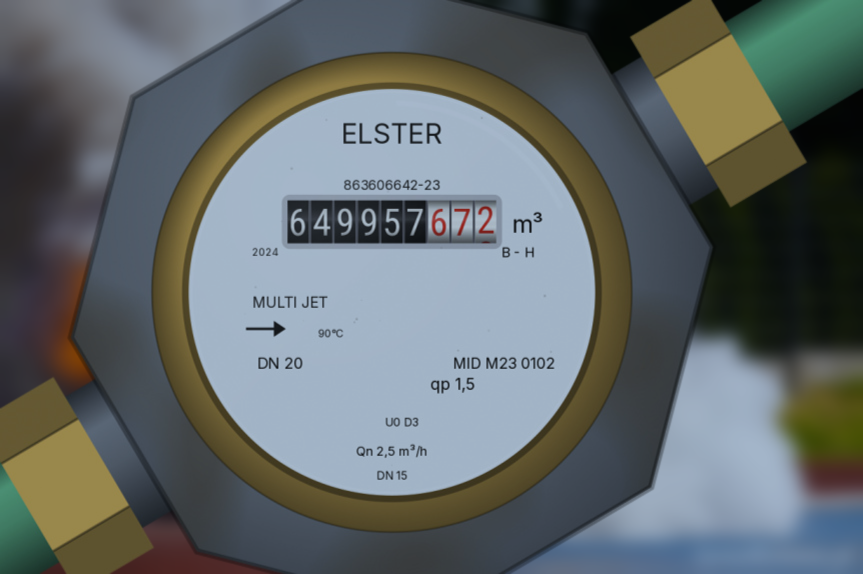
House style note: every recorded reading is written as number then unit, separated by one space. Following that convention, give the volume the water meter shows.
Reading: 649957.672 m³
